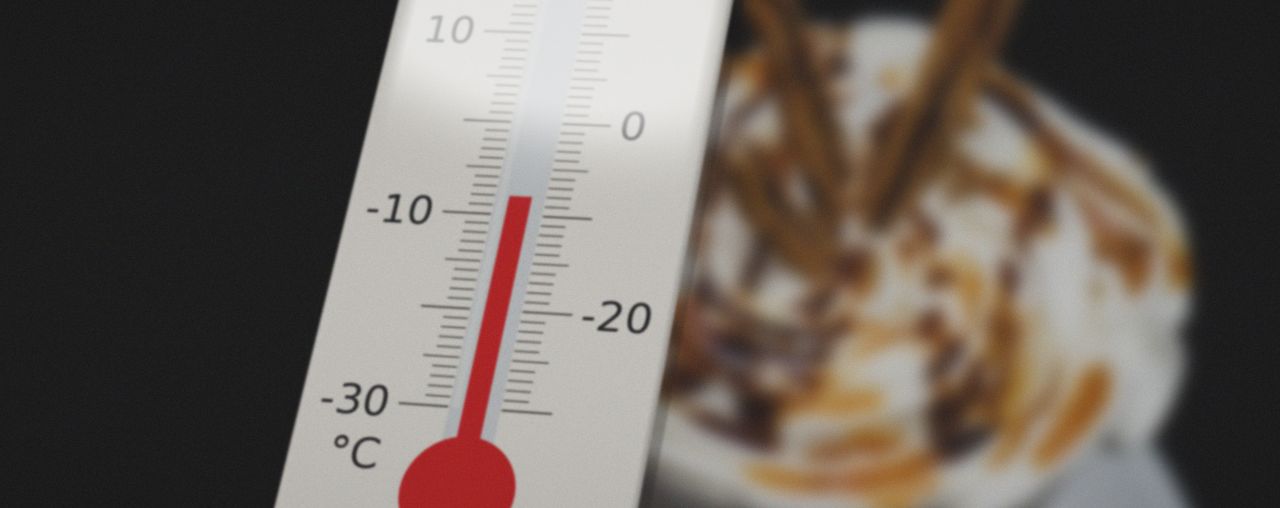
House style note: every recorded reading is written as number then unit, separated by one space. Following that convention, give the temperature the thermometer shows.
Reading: -8 °C
